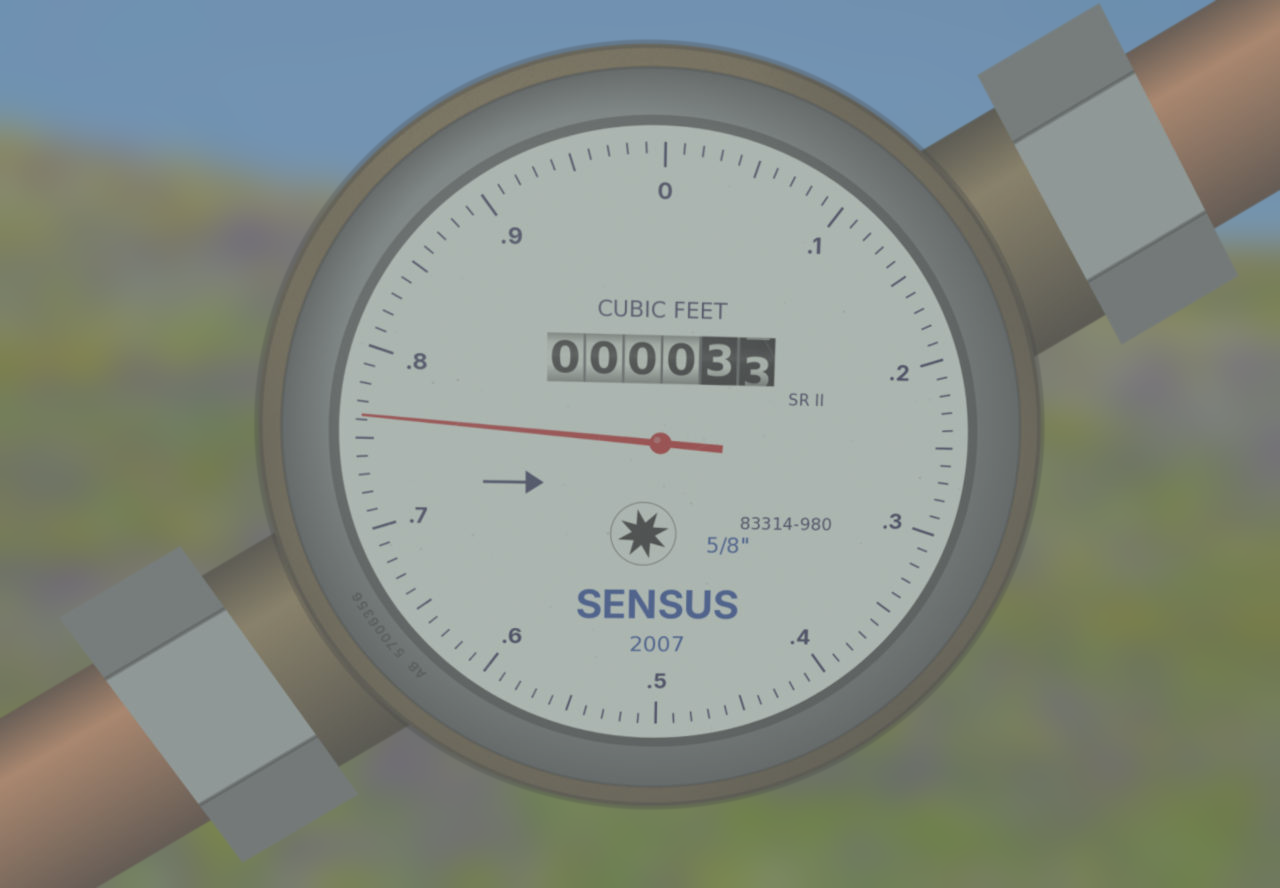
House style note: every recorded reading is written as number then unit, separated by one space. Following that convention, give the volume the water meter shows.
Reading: 32.76 ft³
